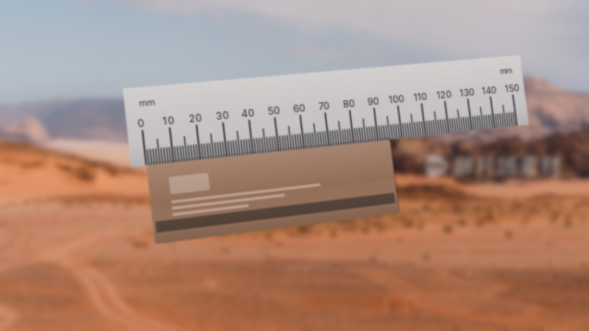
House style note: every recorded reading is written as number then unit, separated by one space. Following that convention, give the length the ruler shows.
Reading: 95 mm
